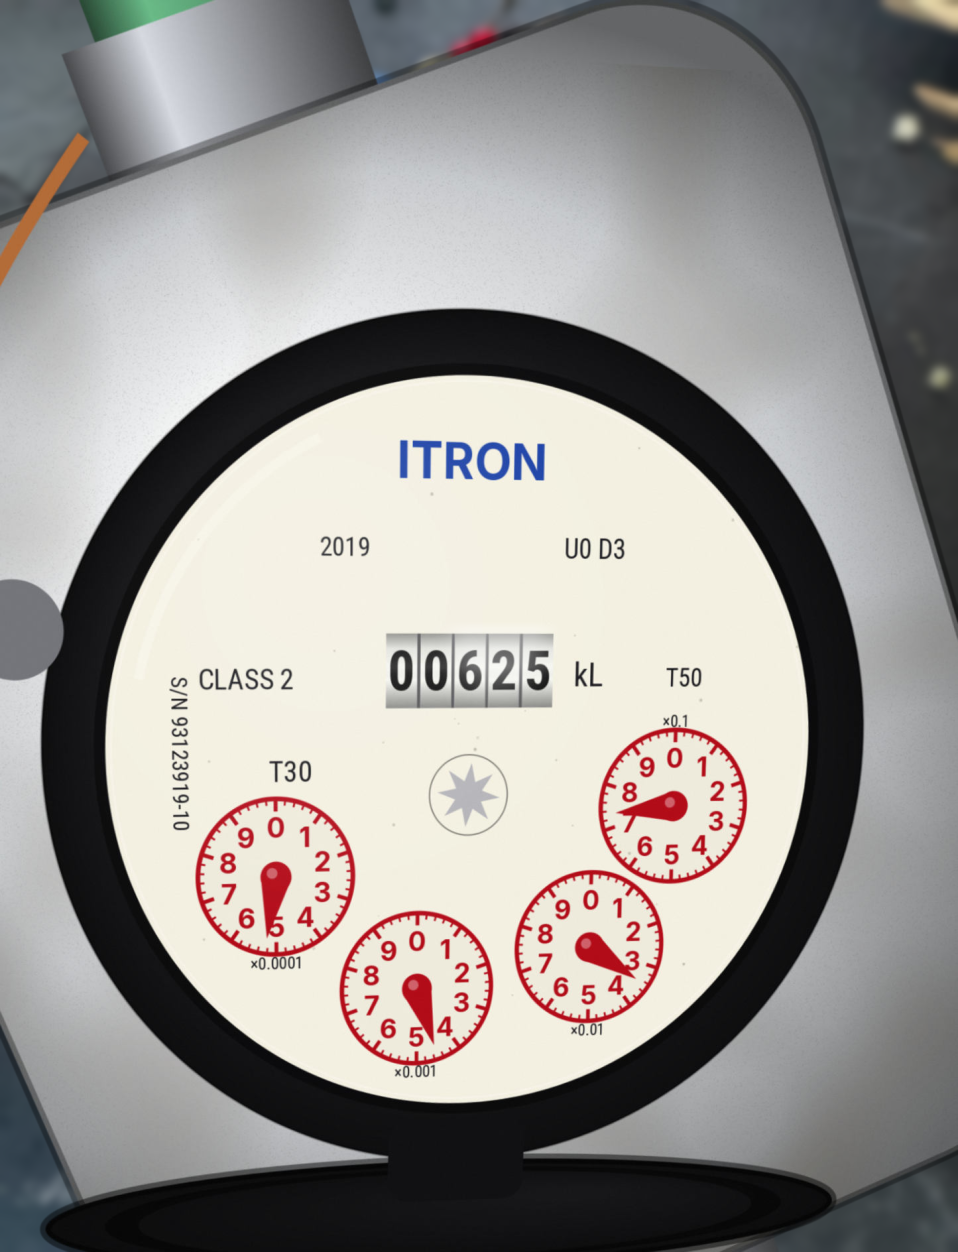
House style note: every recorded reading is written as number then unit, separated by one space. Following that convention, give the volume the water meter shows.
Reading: 625.7345 kL
